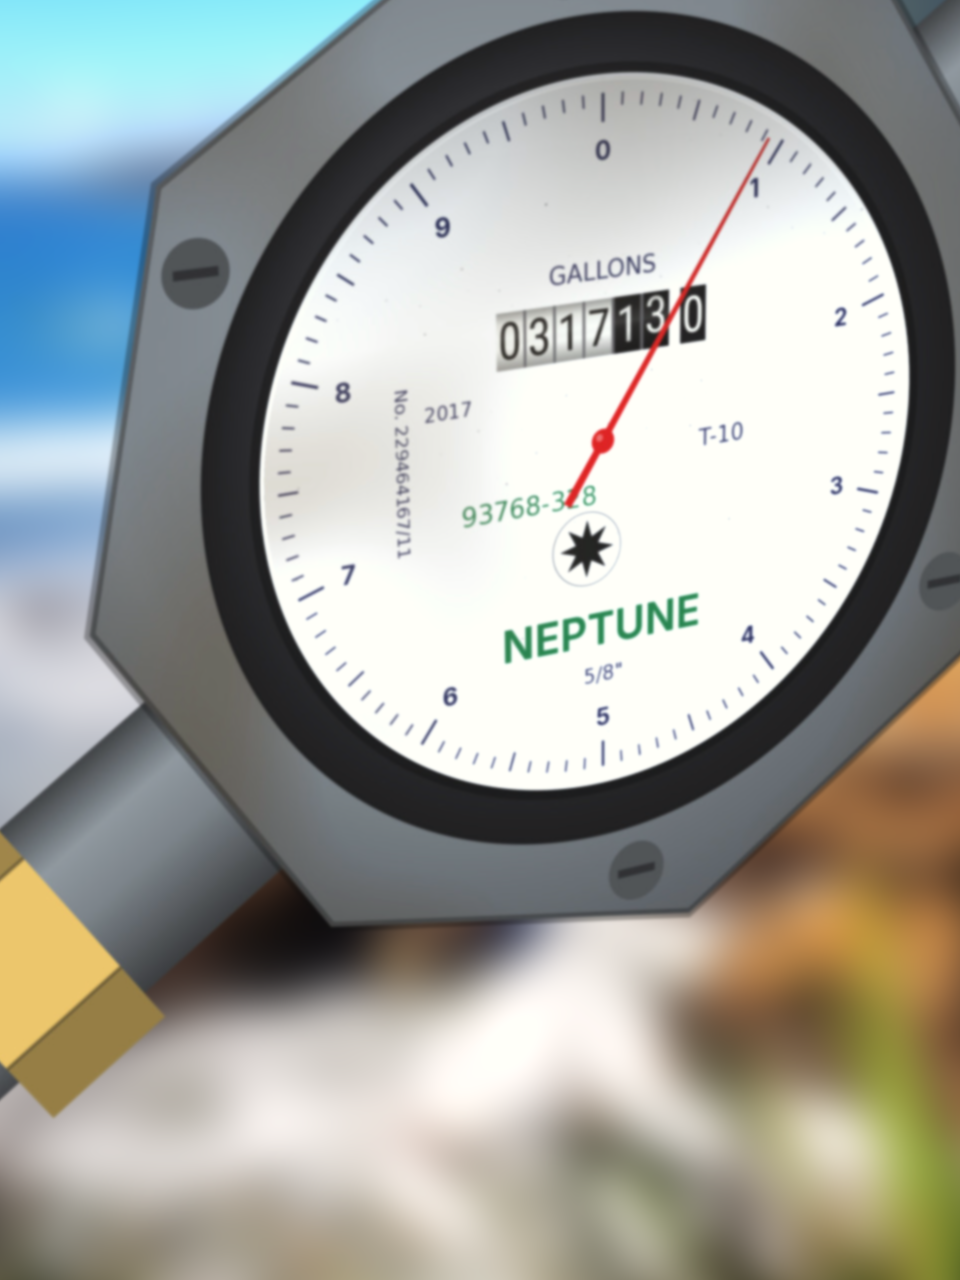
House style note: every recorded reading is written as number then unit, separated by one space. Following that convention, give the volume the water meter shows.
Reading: 317130.9 gal
